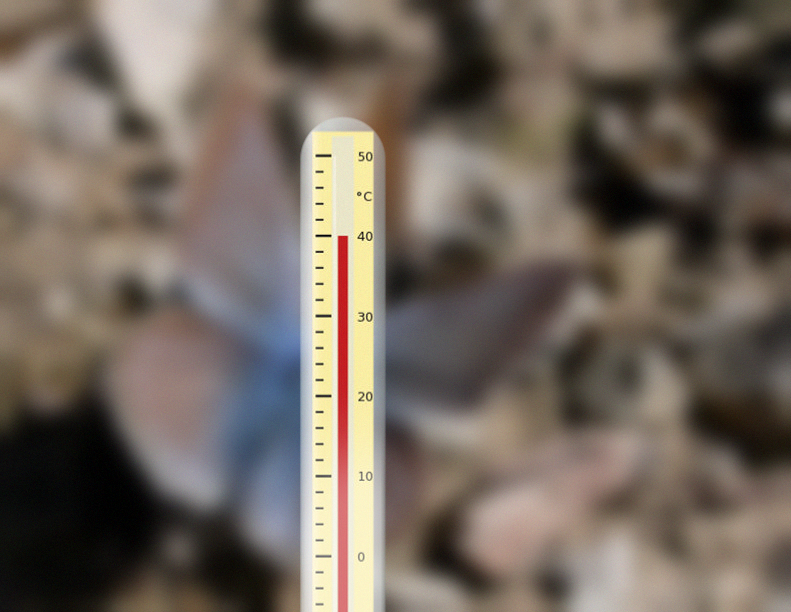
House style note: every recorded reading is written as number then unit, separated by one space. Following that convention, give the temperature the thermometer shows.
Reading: 40 °C
